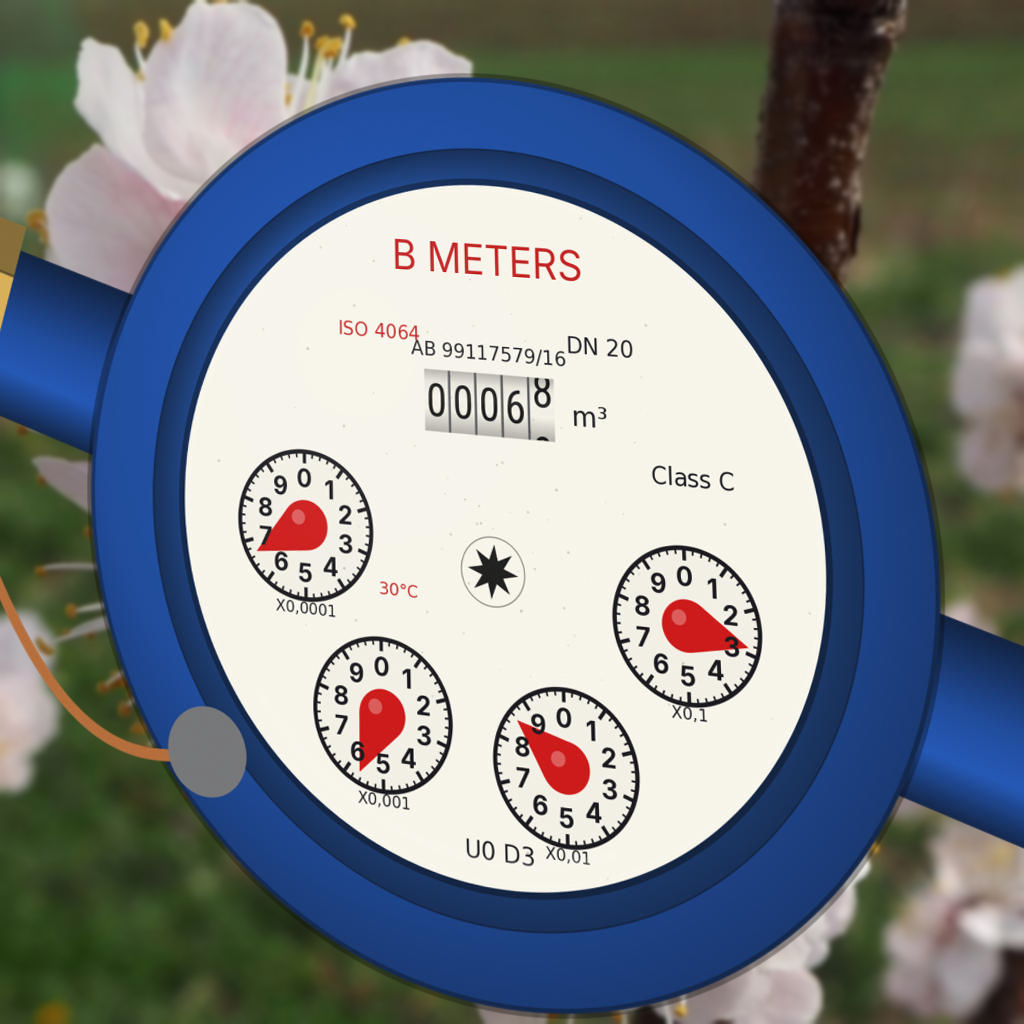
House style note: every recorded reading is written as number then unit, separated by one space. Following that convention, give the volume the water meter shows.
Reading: 68.2856 m³
